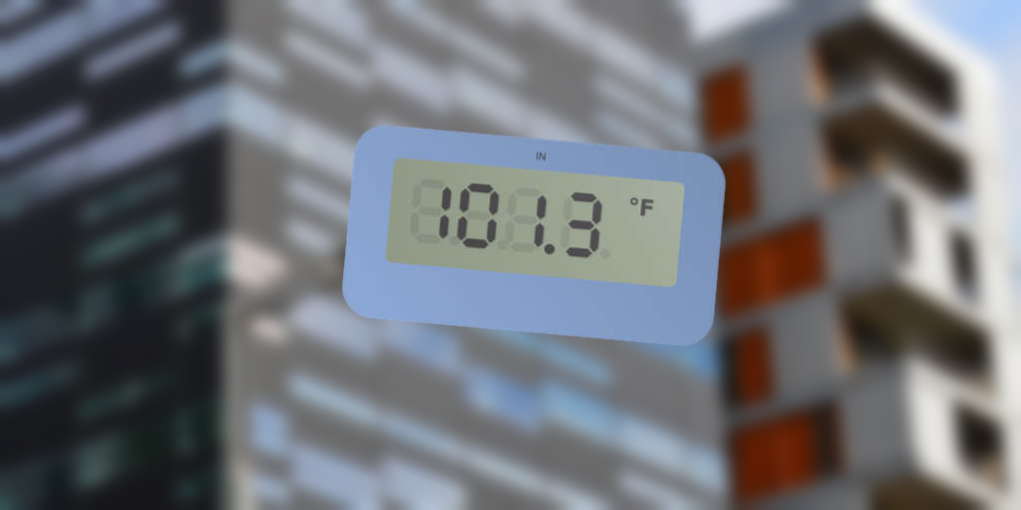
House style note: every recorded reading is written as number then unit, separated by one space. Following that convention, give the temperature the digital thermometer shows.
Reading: 101.3 °F
